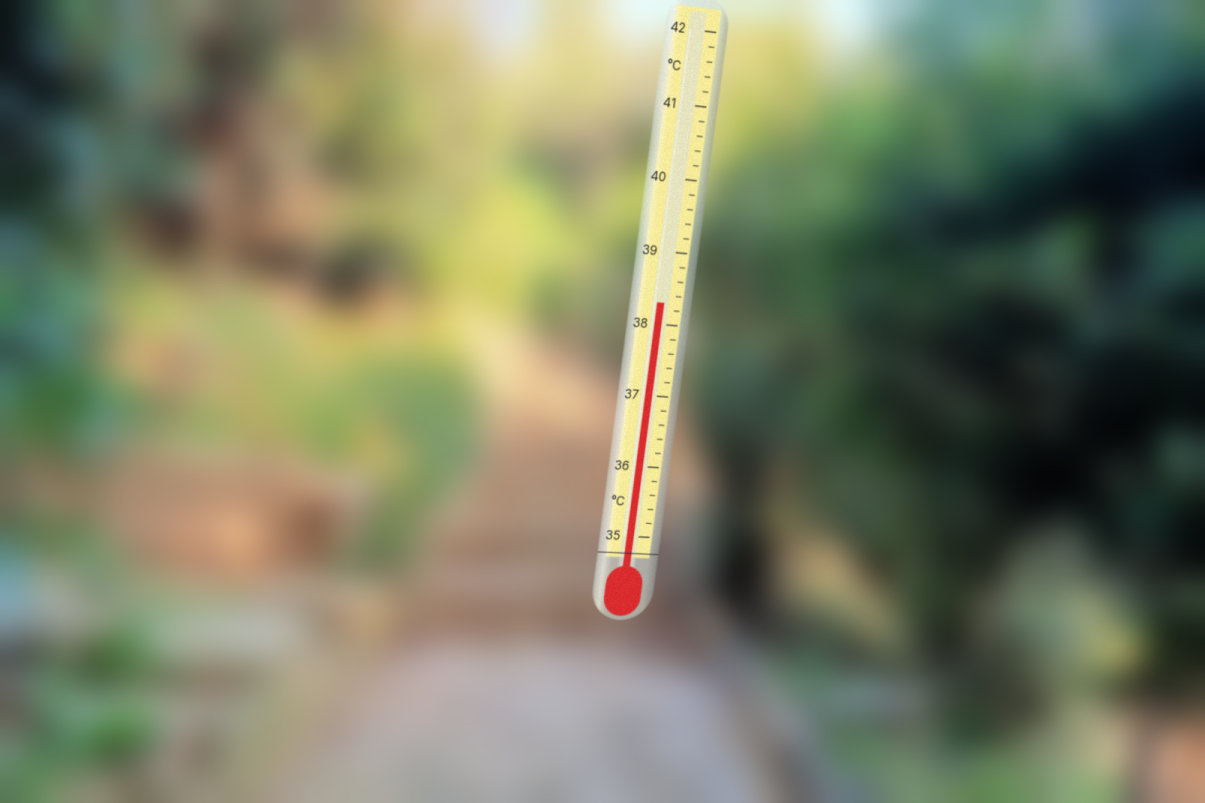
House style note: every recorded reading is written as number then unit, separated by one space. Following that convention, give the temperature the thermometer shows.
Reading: 38.3 °C
